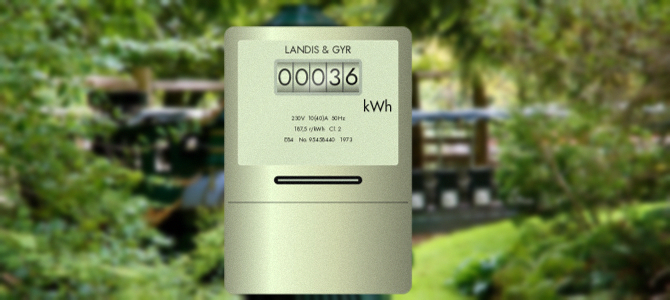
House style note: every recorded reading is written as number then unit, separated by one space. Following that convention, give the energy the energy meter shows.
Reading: 36 kWh
